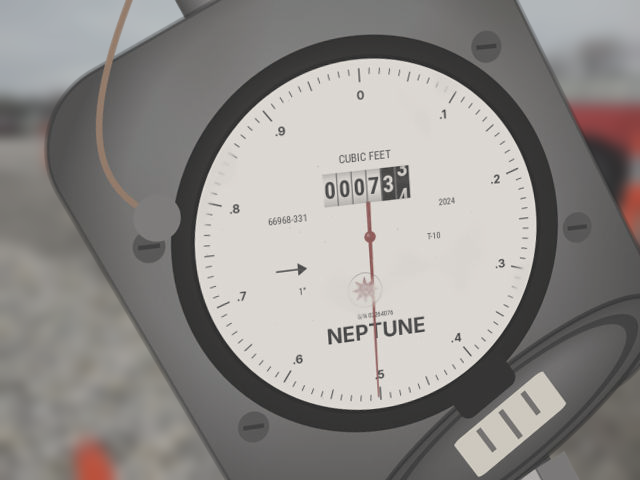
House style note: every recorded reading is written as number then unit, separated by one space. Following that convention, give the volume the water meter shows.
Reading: 733.50 ft³
